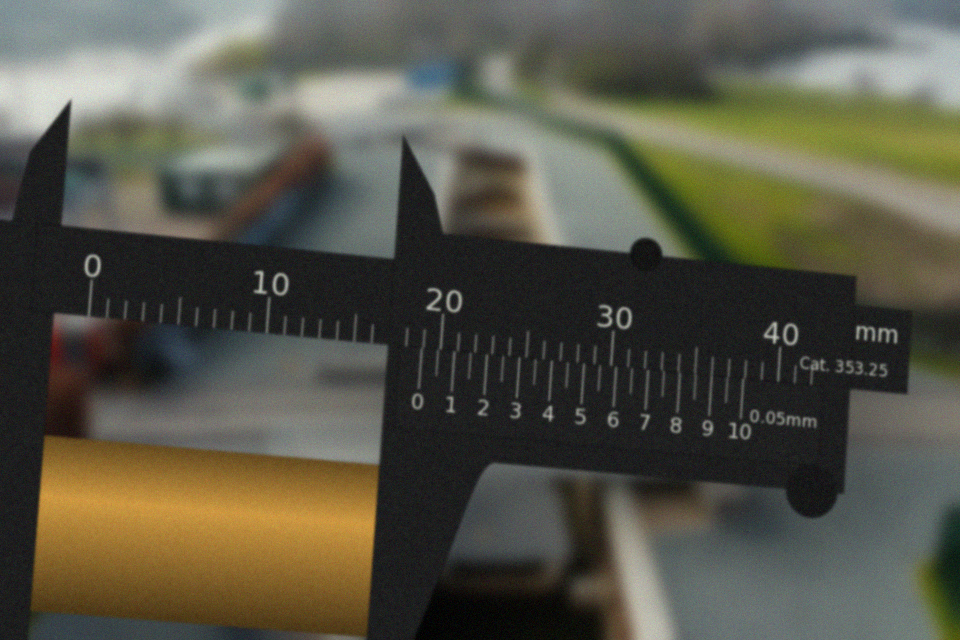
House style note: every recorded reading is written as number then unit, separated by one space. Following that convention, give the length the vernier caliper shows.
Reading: 18.9 mm
